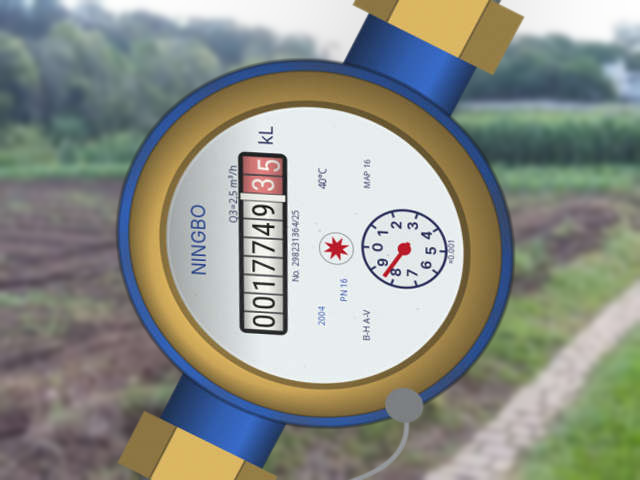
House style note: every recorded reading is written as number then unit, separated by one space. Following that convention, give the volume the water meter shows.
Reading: 17749.348 kL
